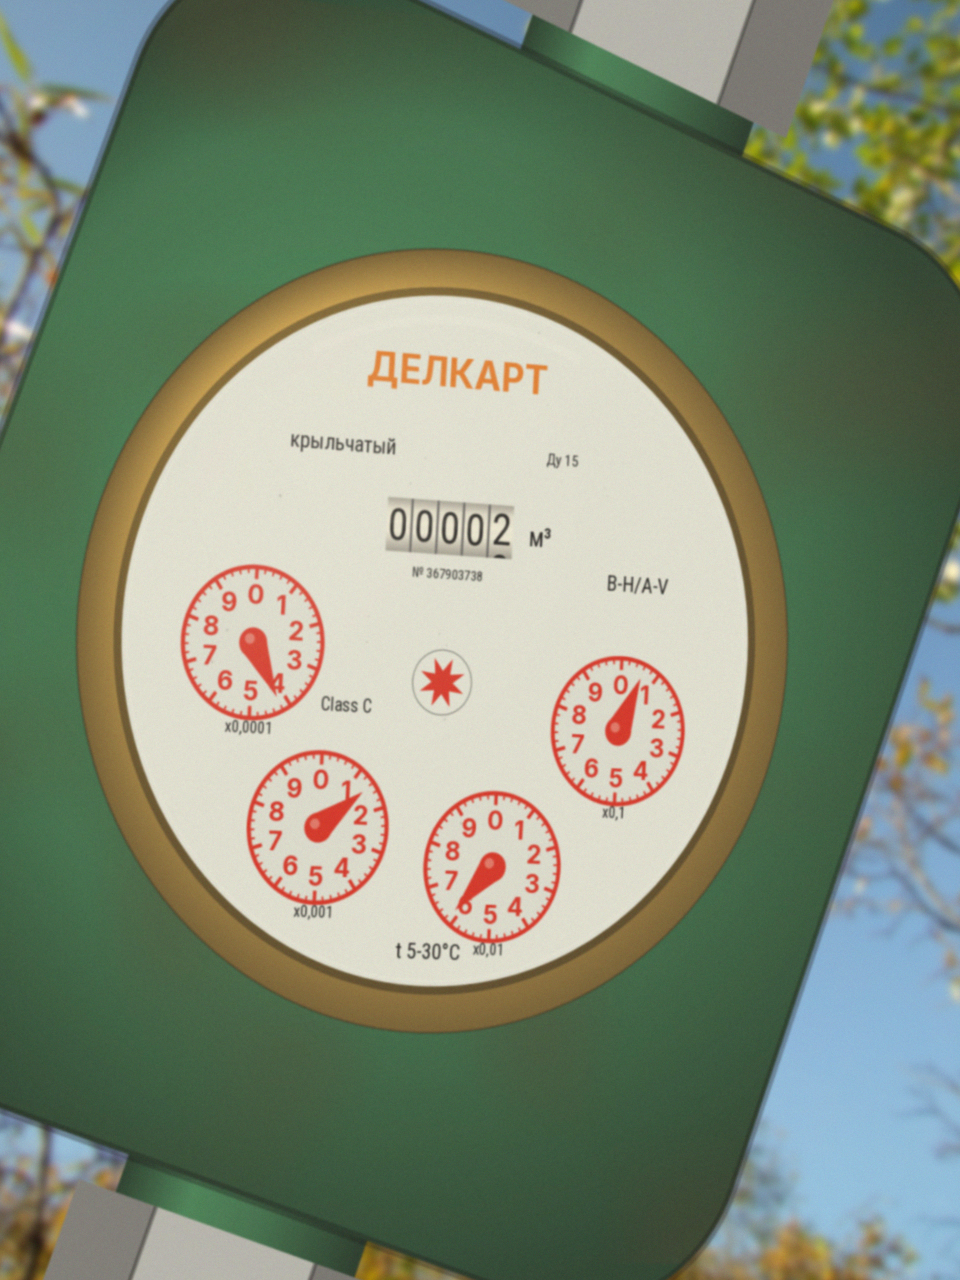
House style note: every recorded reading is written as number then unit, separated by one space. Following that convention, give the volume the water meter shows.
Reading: 2.0614 m³
